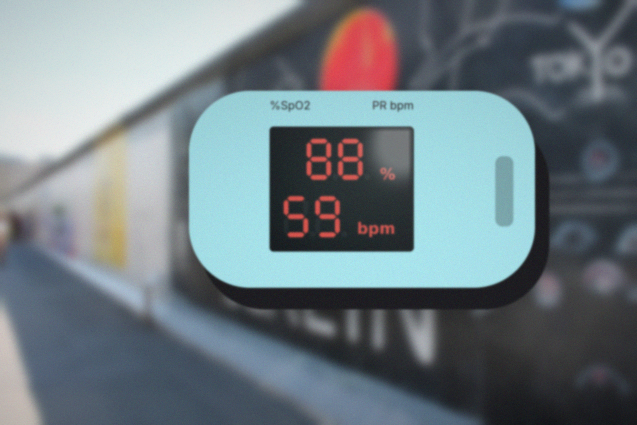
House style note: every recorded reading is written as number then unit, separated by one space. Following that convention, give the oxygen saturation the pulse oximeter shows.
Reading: 88 %
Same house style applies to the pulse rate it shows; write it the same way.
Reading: 59 bpm
